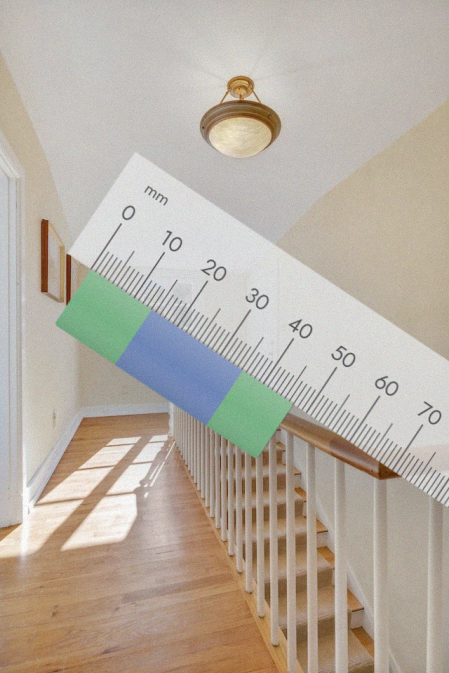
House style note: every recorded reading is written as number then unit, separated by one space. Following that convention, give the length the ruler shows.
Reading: 47 mm
